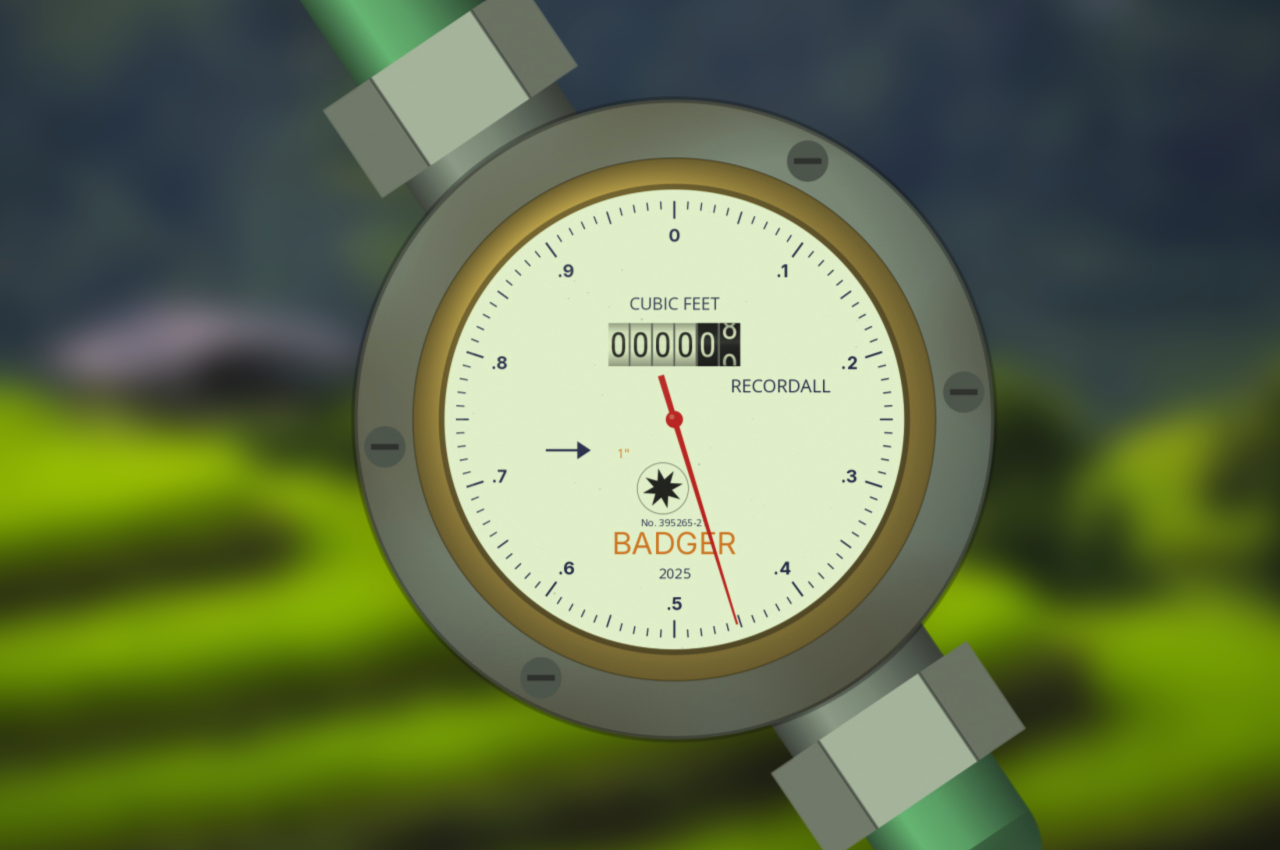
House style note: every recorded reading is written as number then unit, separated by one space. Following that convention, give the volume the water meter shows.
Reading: 8.45 ft³
